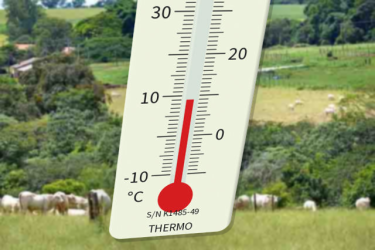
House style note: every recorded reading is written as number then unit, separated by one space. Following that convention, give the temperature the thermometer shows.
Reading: 9 °C
